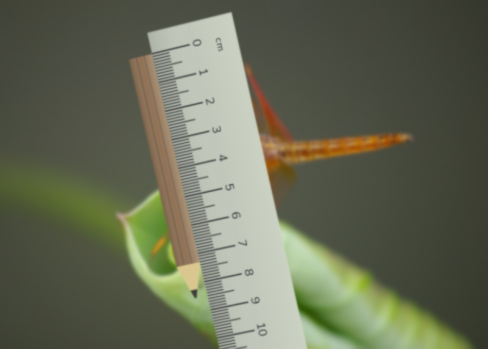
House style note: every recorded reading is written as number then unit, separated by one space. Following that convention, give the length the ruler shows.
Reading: 8.5 cm
